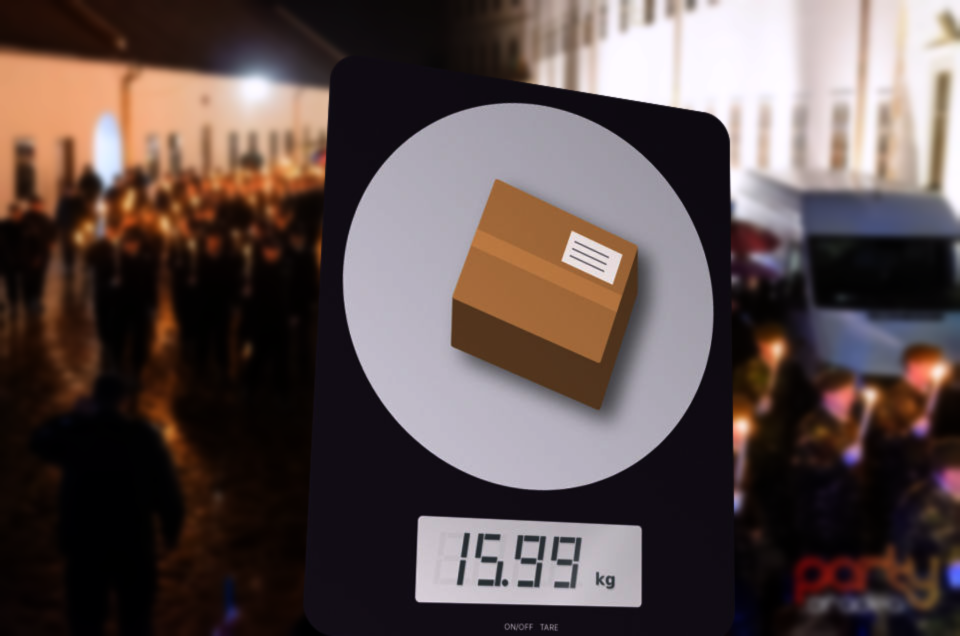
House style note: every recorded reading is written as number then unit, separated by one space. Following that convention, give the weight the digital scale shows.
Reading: 15.99 kg
